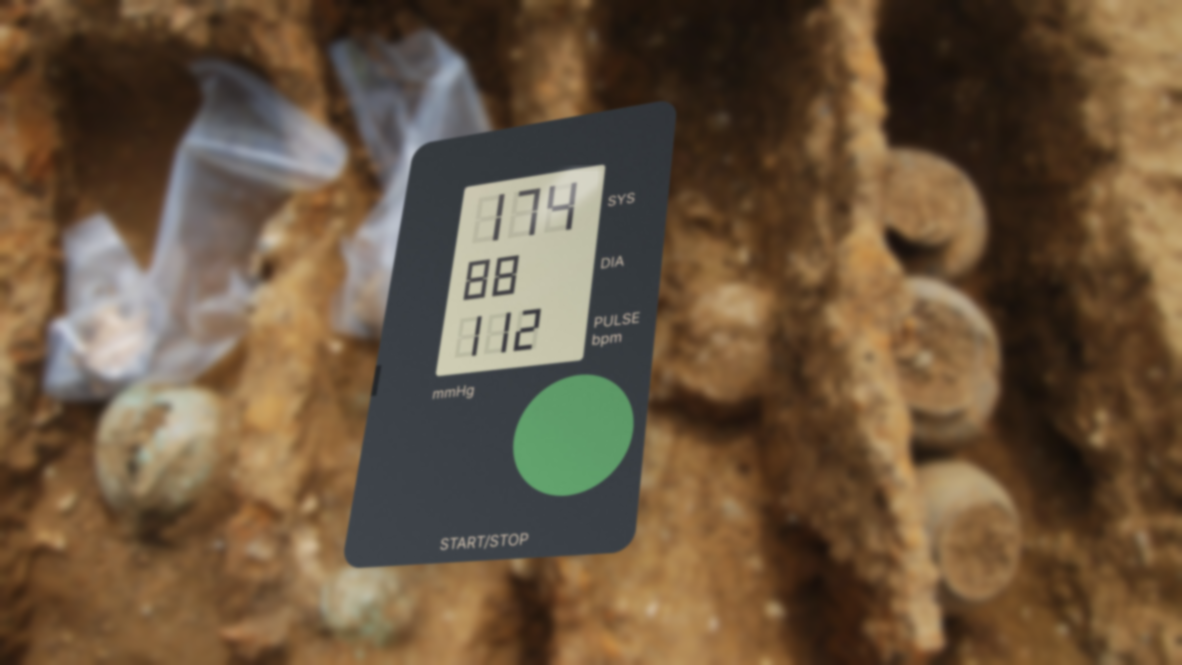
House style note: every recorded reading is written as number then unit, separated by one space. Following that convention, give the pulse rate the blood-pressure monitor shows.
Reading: 112 bpm
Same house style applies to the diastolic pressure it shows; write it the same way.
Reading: 88 mmHg
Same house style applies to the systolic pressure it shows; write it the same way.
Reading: 174 mmHg
